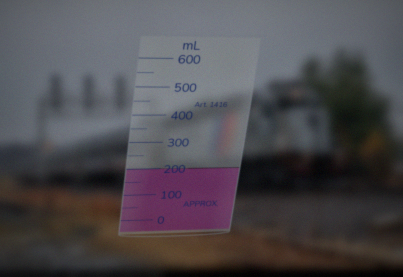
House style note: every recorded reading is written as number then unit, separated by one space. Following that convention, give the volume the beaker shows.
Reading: 200 mL
